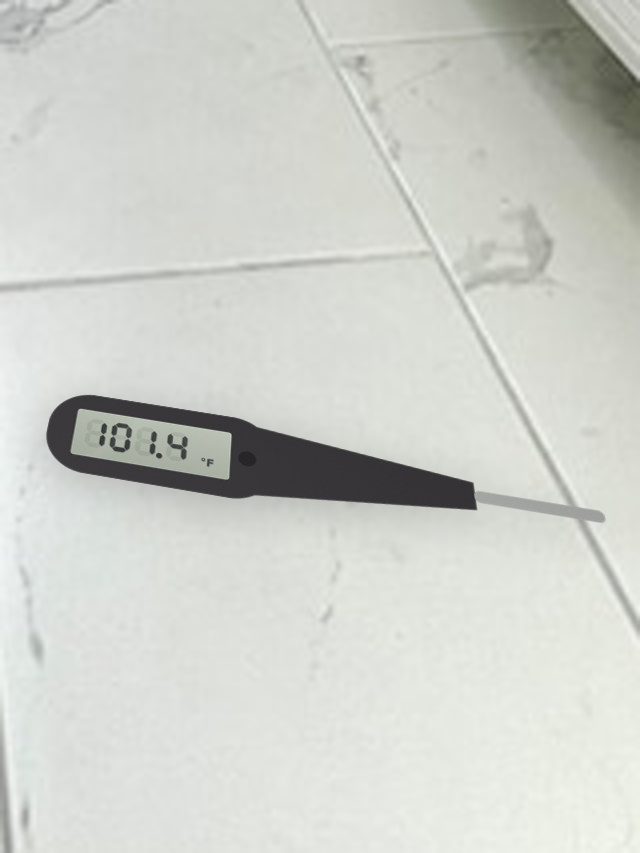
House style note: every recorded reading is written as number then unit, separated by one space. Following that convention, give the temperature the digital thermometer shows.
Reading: 101.4 °F
